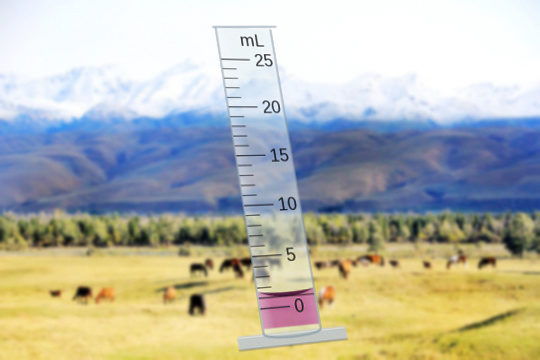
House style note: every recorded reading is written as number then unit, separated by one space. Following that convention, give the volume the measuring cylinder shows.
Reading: 1 mL
